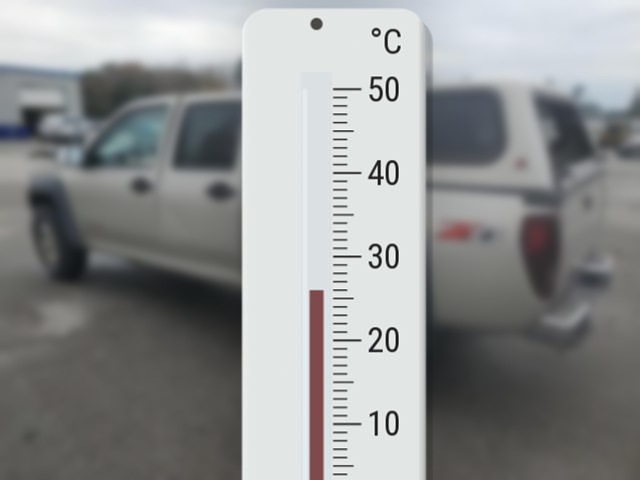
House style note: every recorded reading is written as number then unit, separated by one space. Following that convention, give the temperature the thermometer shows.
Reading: 26 °C
